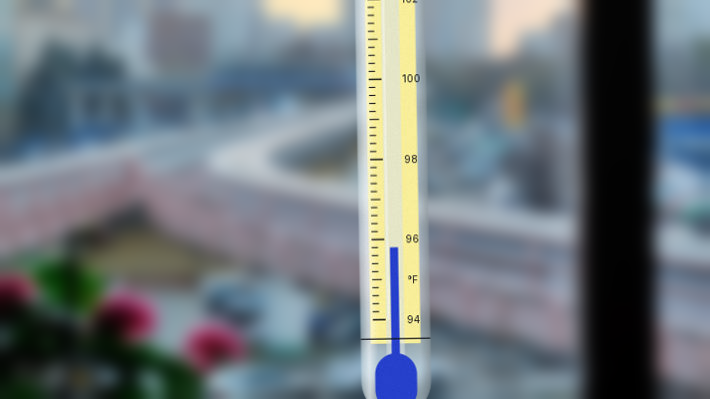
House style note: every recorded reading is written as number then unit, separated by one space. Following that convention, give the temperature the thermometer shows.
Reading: 95.8 °F
